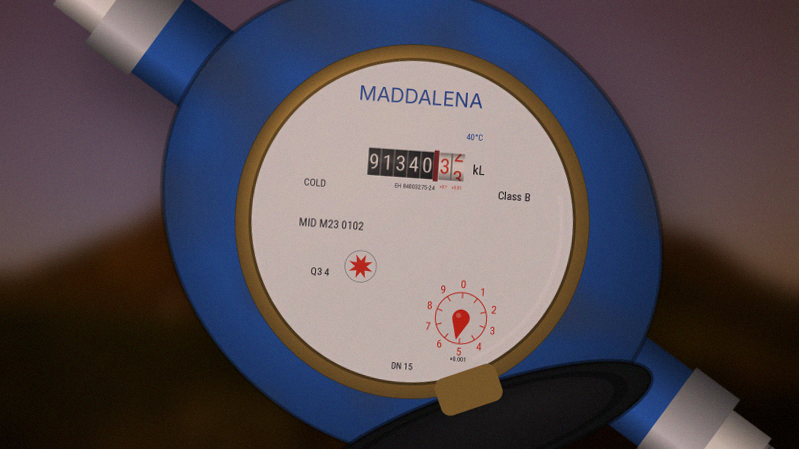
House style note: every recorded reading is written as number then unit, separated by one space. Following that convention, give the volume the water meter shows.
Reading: 91340.325 kL
